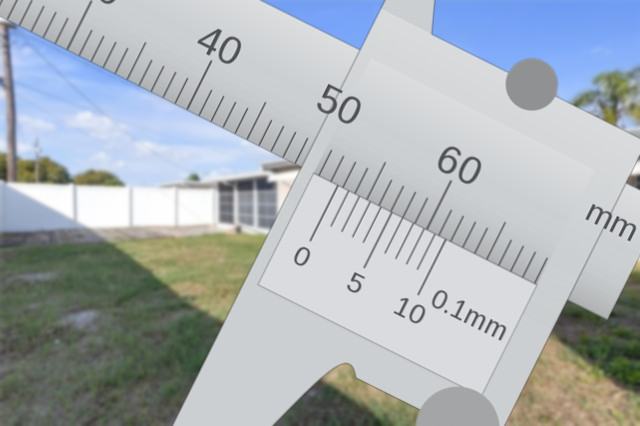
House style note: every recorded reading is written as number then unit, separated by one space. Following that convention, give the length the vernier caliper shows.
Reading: 52.6 mm
